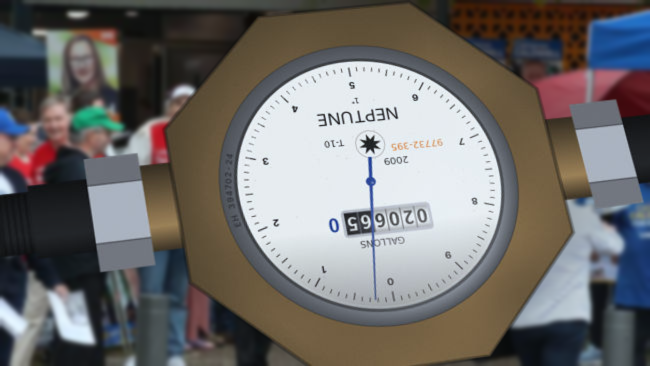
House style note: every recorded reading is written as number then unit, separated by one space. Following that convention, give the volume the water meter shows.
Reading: 206650.2 gal
